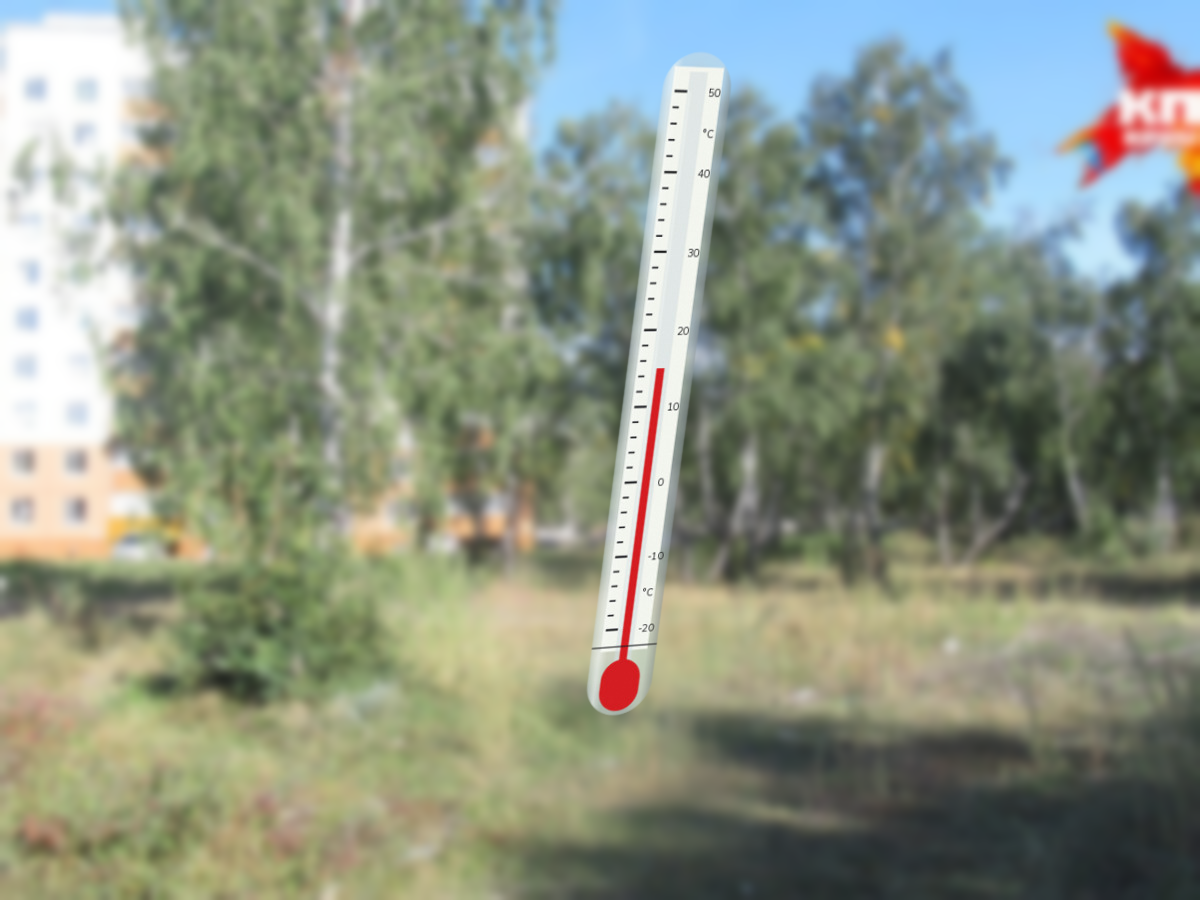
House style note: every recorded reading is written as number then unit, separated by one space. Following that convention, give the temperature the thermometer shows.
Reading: 15 °C
